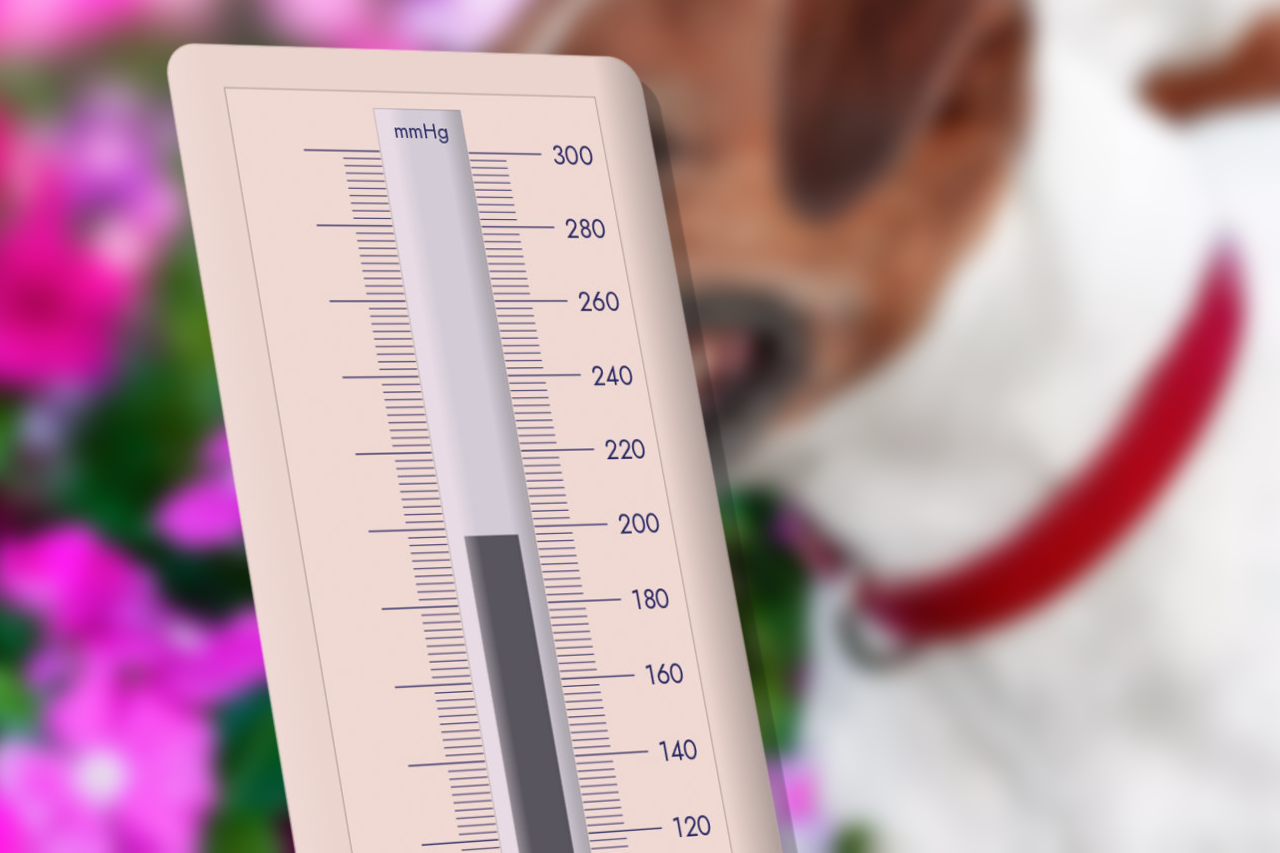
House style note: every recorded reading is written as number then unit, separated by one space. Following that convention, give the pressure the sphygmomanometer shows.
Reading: 198 mmHg
